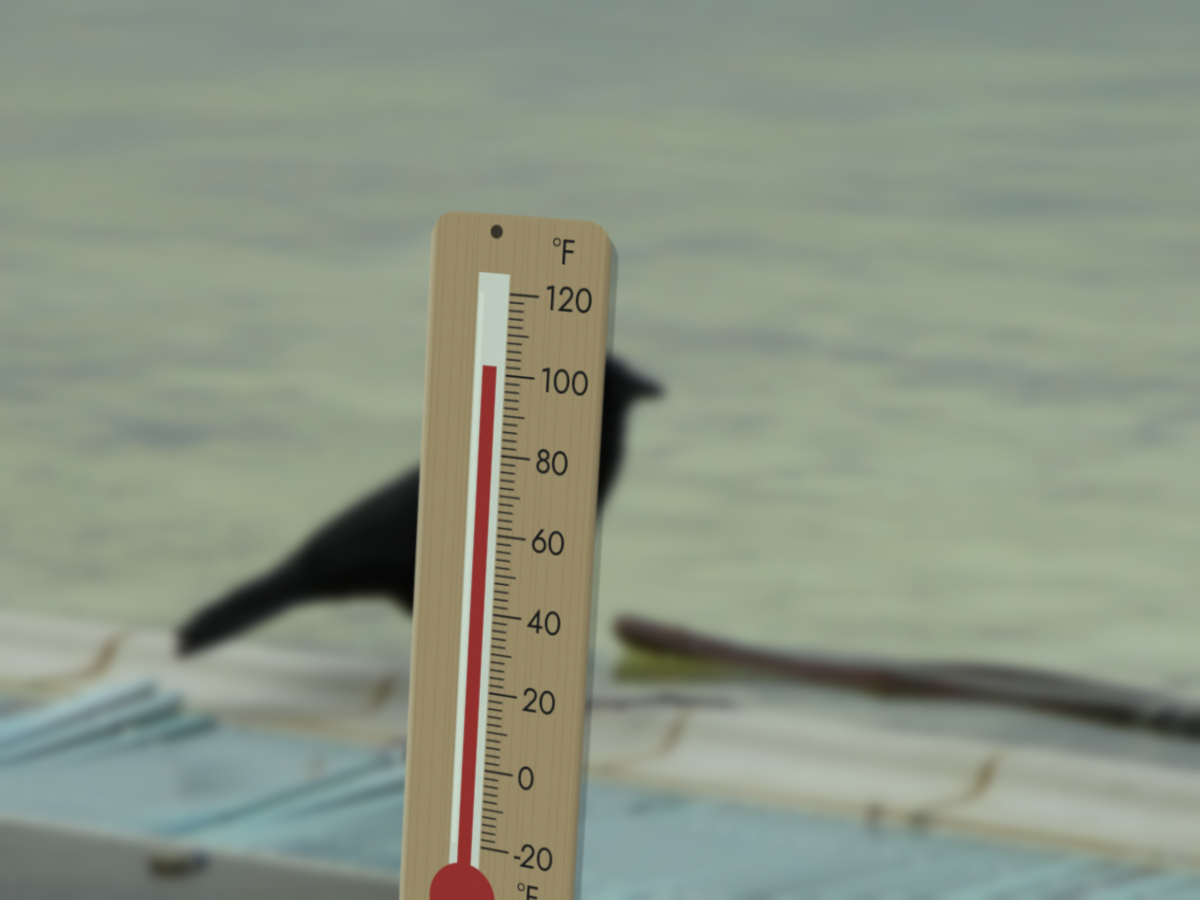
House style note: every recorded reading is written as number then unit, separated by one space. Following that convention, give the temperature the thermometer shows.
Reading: 102 °F
